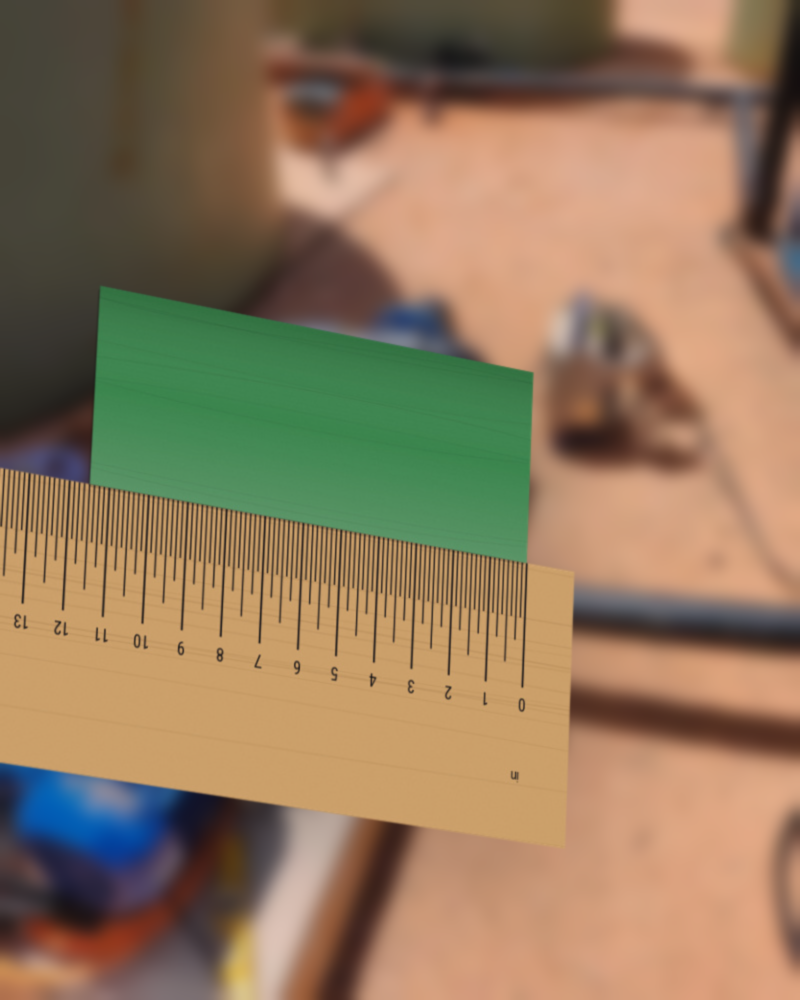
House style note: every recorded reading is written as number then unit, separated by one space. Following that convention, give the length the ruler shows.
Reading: 11.5 in
